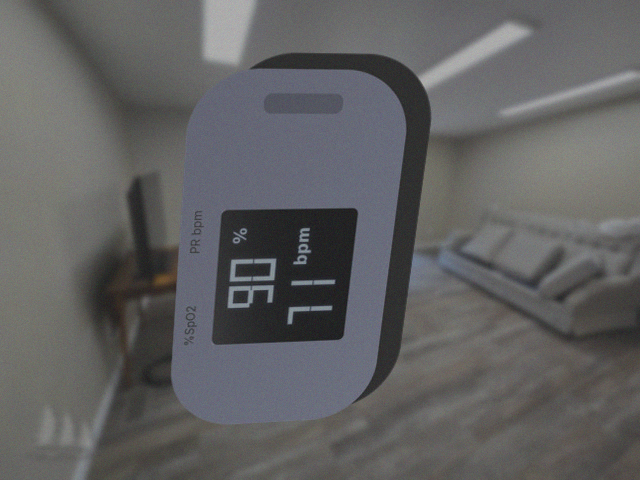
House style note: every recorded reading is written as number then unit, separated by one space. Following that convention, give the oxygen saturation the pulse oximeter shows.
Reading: 90 %
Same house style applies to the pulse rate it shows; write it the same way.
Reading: 71 bpm
